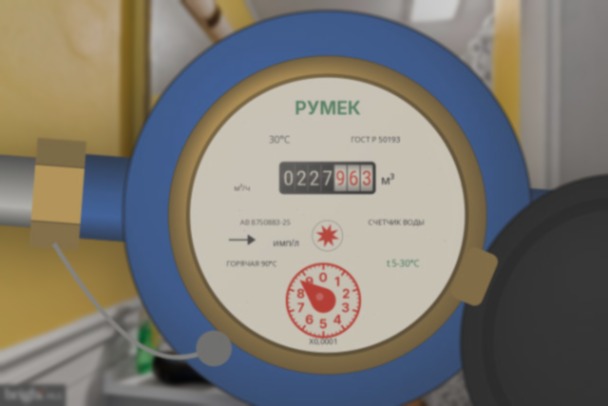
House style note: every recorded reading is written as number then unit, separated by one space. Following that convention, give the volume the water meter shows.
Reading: 227.9638 m³
